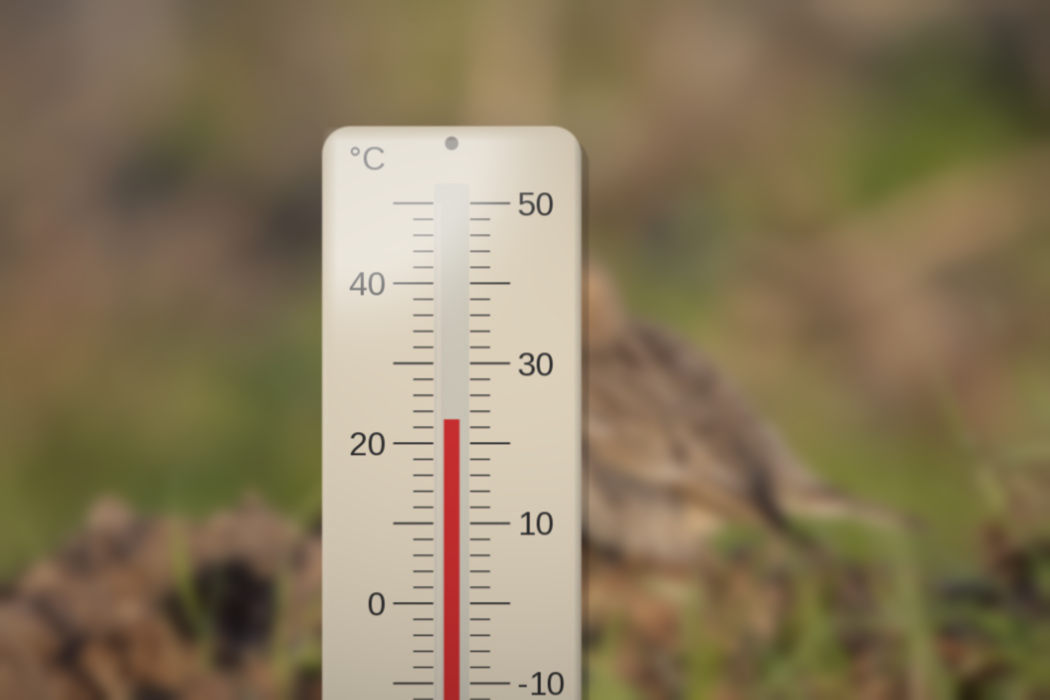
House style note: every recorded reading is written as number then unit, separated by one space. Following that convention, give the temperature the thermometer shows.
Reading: 23 °C
